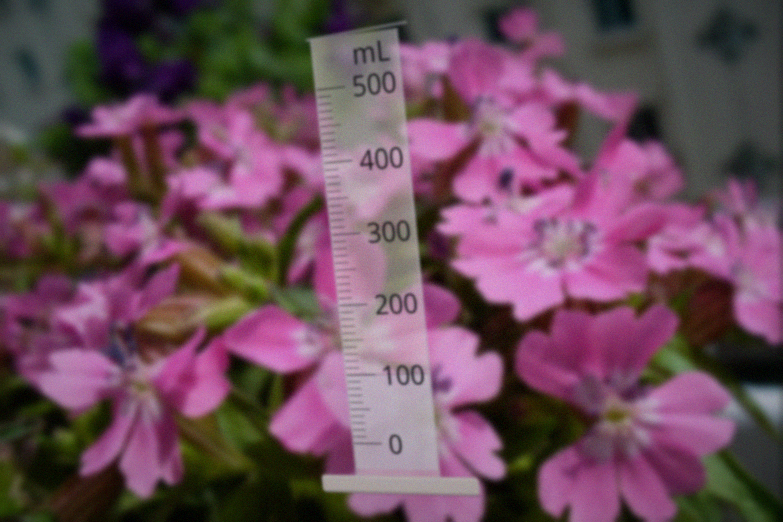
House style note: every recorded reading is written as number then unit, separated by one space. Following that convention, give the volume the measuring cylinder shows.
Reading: 100 mL
